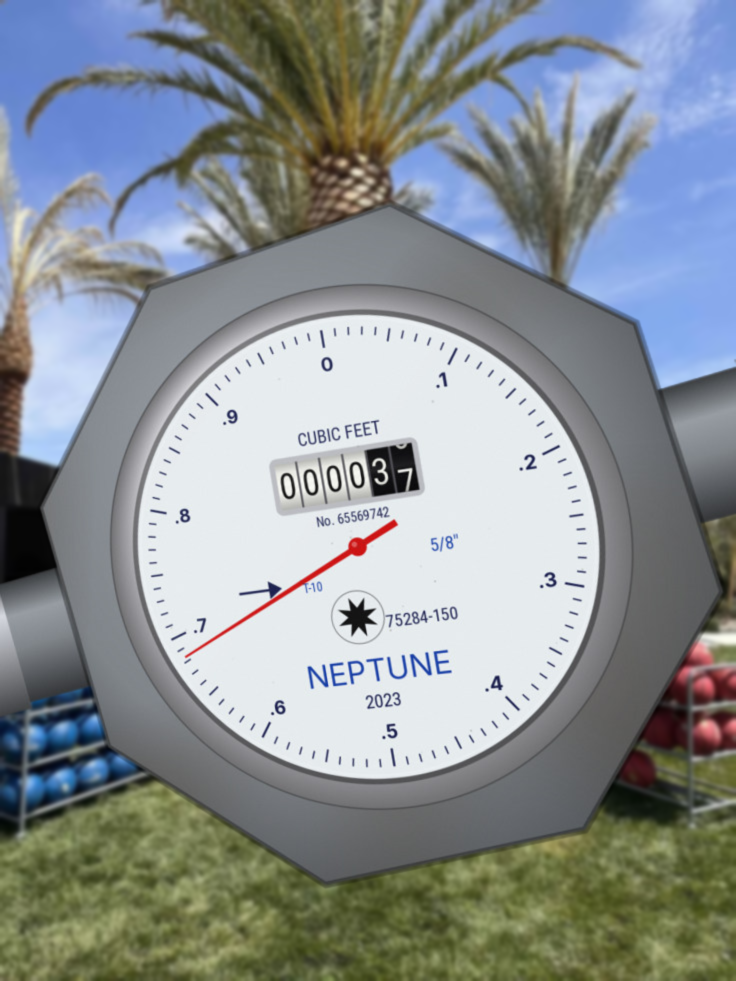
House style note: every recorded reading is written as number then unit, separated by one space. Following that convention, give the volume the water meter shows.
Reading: 36.68 ft³
